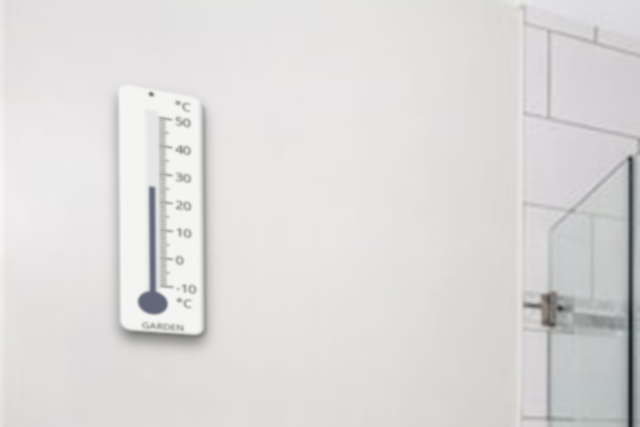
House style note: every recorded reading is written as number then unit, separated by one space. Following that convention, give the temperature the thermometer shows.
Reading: 25 °C
